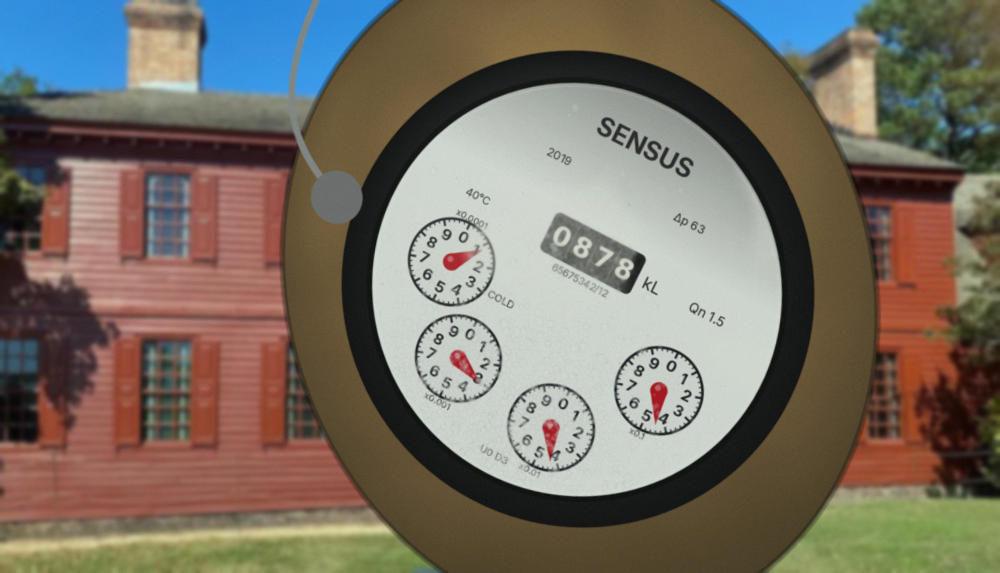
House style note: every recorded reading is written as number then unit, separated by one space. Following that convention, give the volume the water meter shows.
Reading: 878.4431 kL
